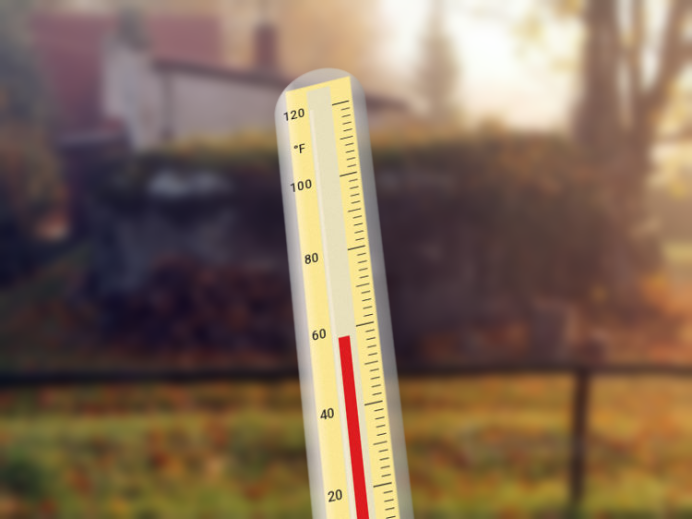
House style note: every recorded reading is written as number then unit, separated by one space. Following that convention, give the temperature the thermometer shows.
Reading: 58 °F
